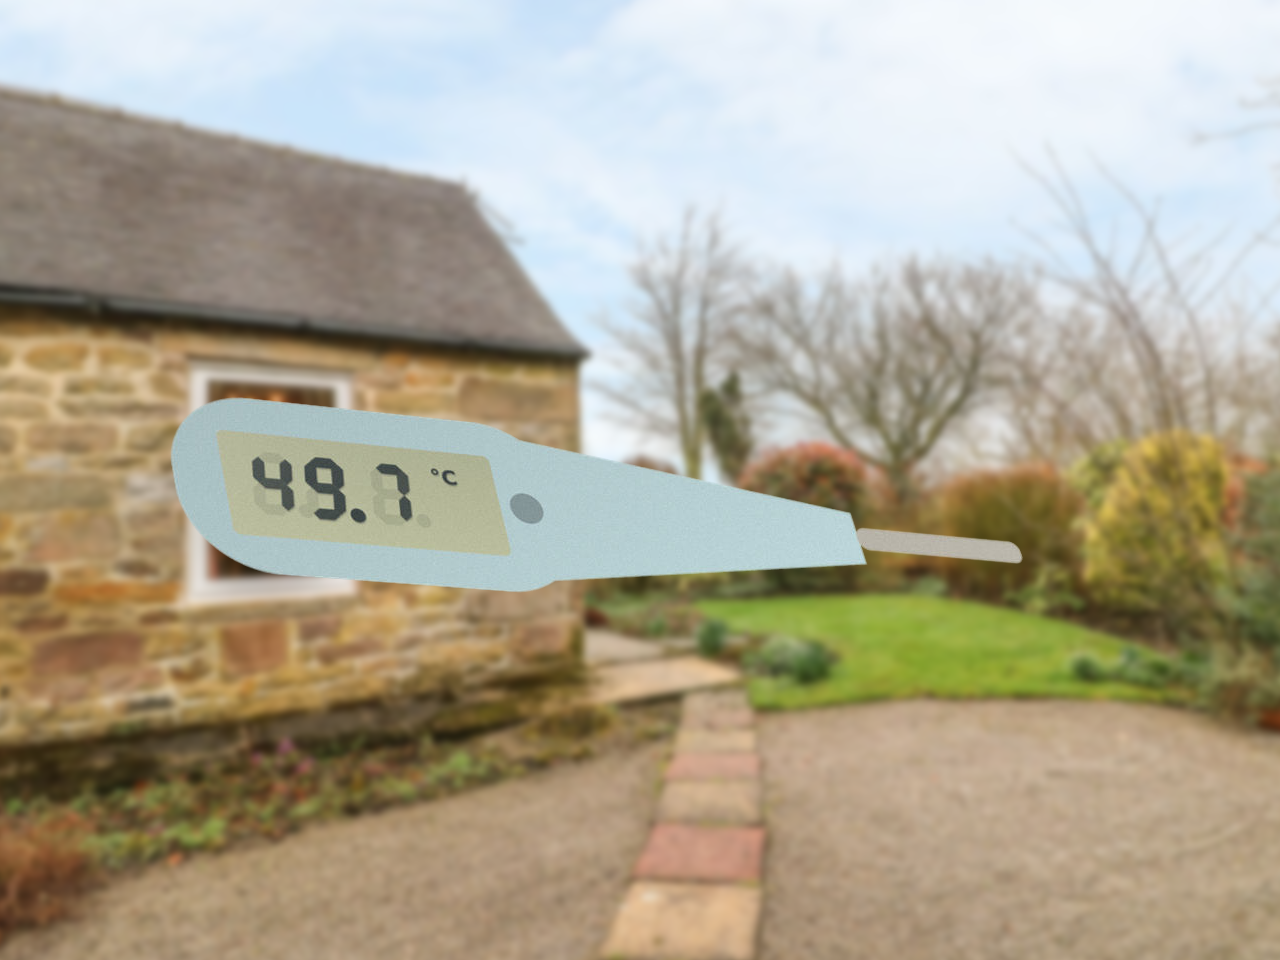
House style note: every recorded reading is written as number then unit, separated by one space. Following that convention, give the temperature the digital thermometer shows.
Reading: 49.7 °C
